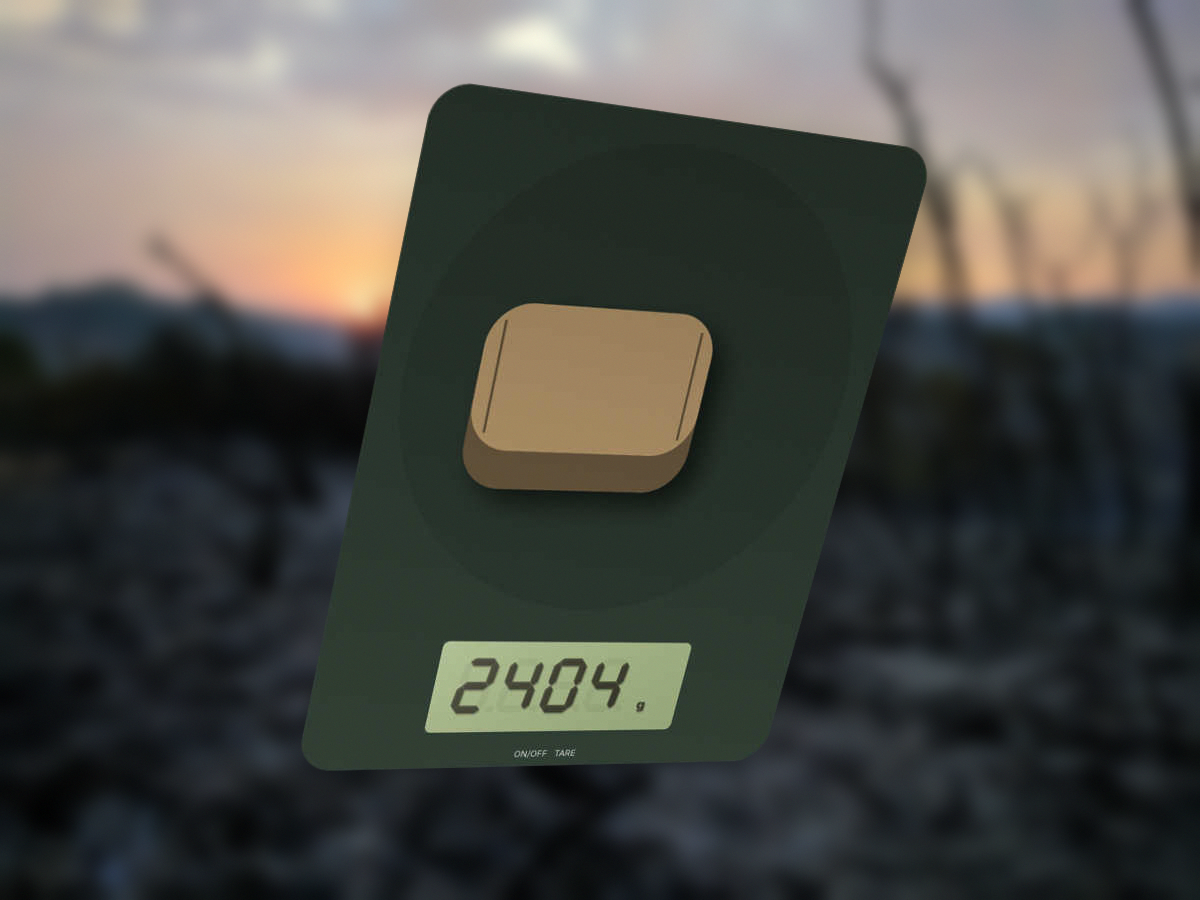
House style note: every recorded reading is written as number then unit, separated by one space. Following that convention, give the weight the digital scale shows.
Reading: 2404 g
